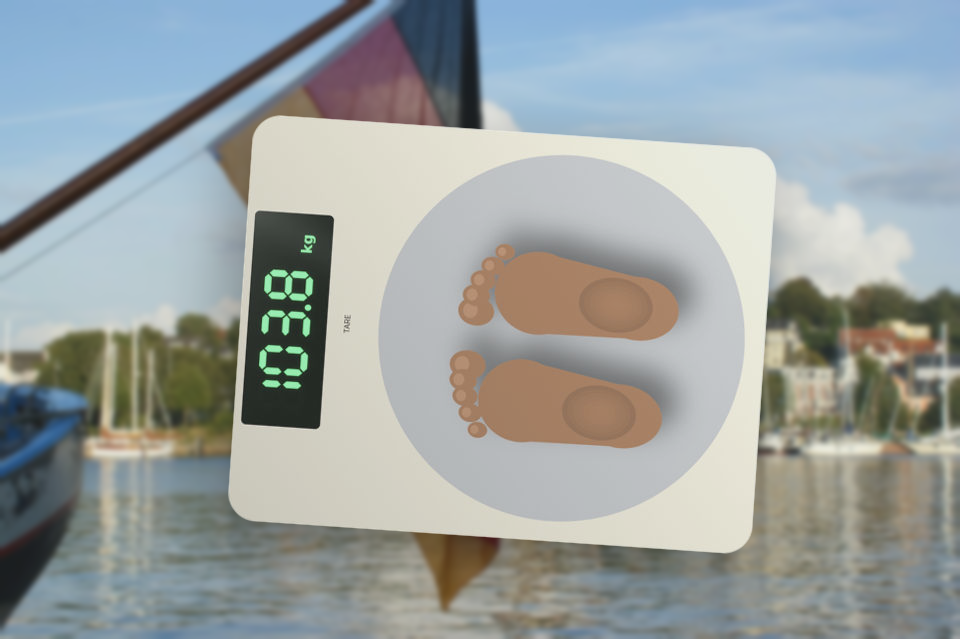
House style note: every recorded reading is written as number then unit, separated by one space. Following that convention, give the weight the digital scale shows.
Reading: 103.8 kg
